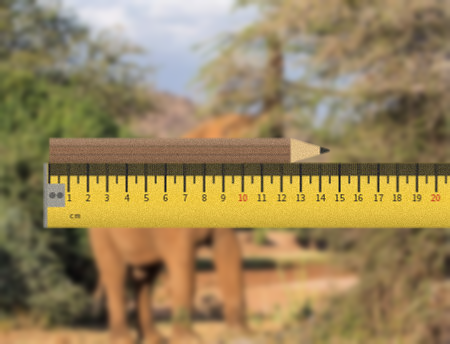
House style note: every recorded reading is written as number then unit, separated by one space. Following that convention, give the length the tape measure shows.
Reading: 14.5 cm
